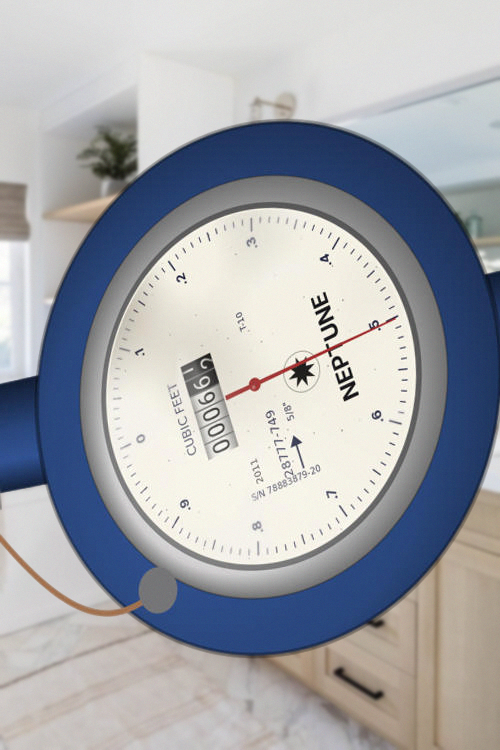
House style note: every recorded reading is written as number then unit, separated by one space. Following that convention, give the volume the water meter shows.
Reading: 661.50 ft³
